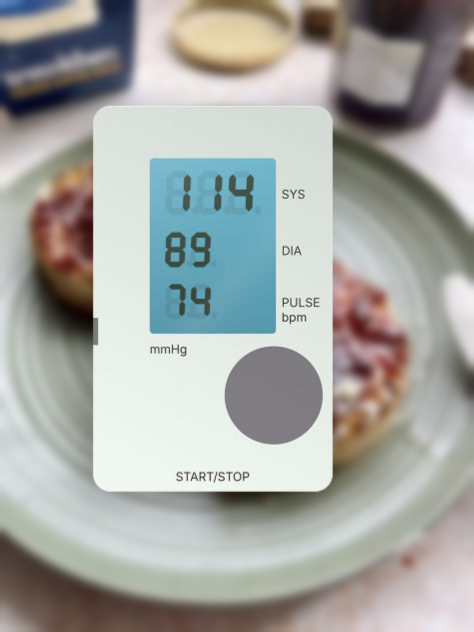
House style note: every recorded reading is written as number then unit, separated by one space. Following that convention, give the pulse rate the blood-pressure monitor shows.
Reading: 74 bpm
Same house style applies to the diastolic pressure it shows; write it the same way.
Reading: 89 mmHg
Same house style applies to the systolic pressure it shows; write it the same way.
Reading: 114 mmHg
